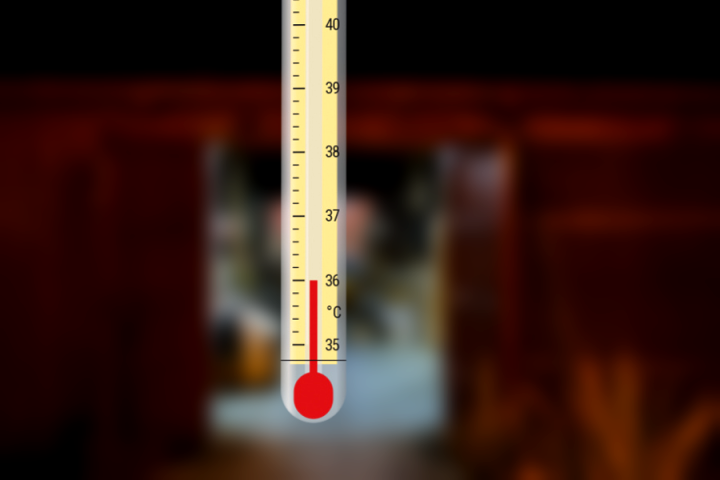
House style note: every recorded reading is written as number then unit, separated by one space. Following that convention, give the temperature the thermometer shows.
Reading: 36 °C
